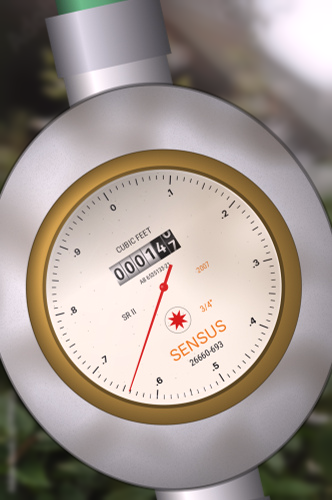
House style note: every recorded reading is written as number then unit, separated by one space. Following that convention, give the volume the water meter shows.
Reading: 146.64 ft³
